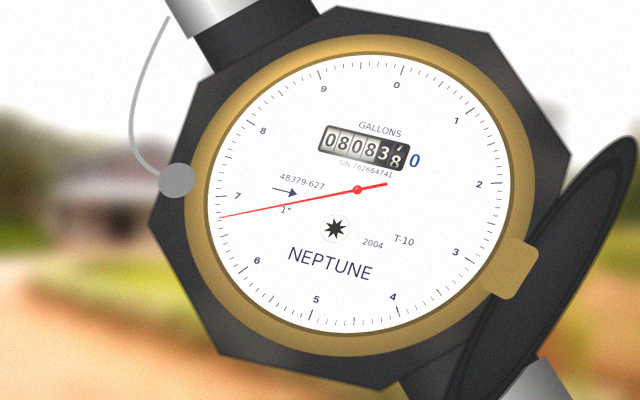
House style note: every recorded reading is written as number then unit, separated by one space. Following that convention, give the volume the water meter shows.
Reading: 808376.7 gal
